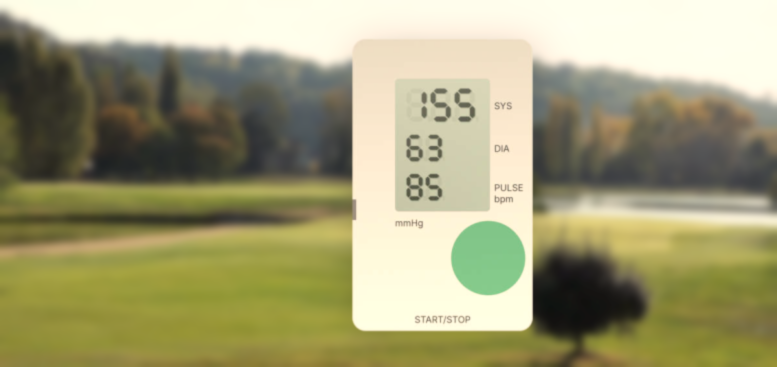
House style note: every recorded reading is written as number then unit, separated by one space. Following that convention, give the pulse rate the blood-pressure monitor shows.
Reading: 85 bpm
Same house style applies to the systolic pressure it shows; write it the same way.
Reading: 155 mmHg
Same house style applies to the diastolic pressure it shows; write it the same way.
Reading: 63 mmHg
